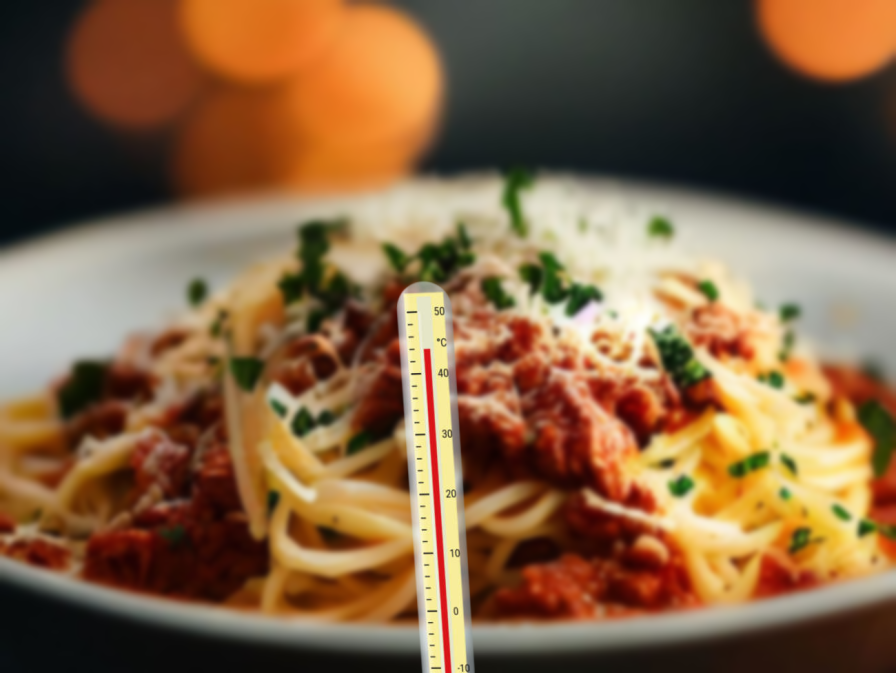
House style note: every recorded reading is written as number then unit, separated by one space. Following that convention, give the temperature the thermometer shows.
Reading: 44 °C
